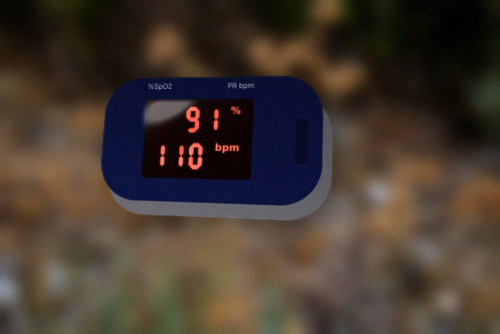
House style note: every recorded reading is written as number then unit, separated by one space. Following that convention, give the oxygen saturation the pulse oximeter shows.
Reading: 91 %
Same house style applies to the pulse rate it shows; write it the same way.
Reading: 110 bpm
